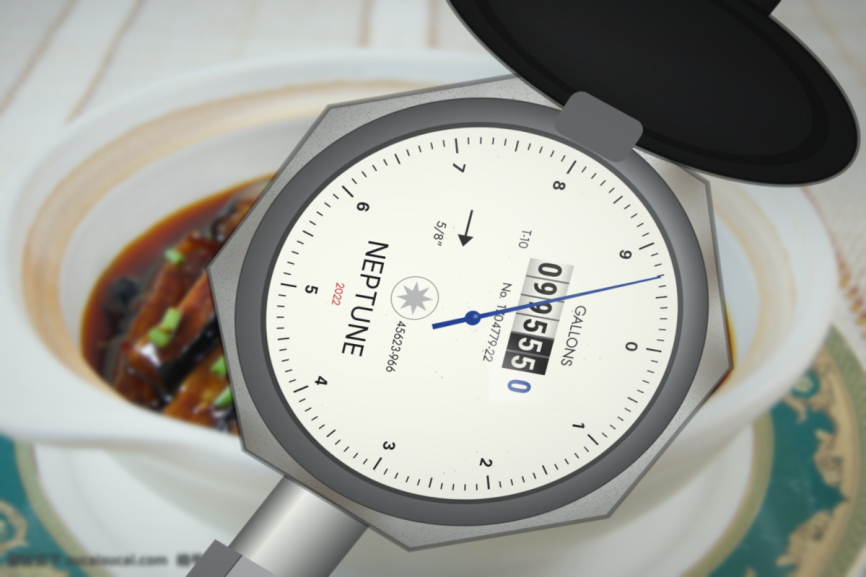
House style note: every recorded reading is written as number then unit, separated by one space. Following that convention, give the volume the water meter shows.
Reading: 995549.3 gal
